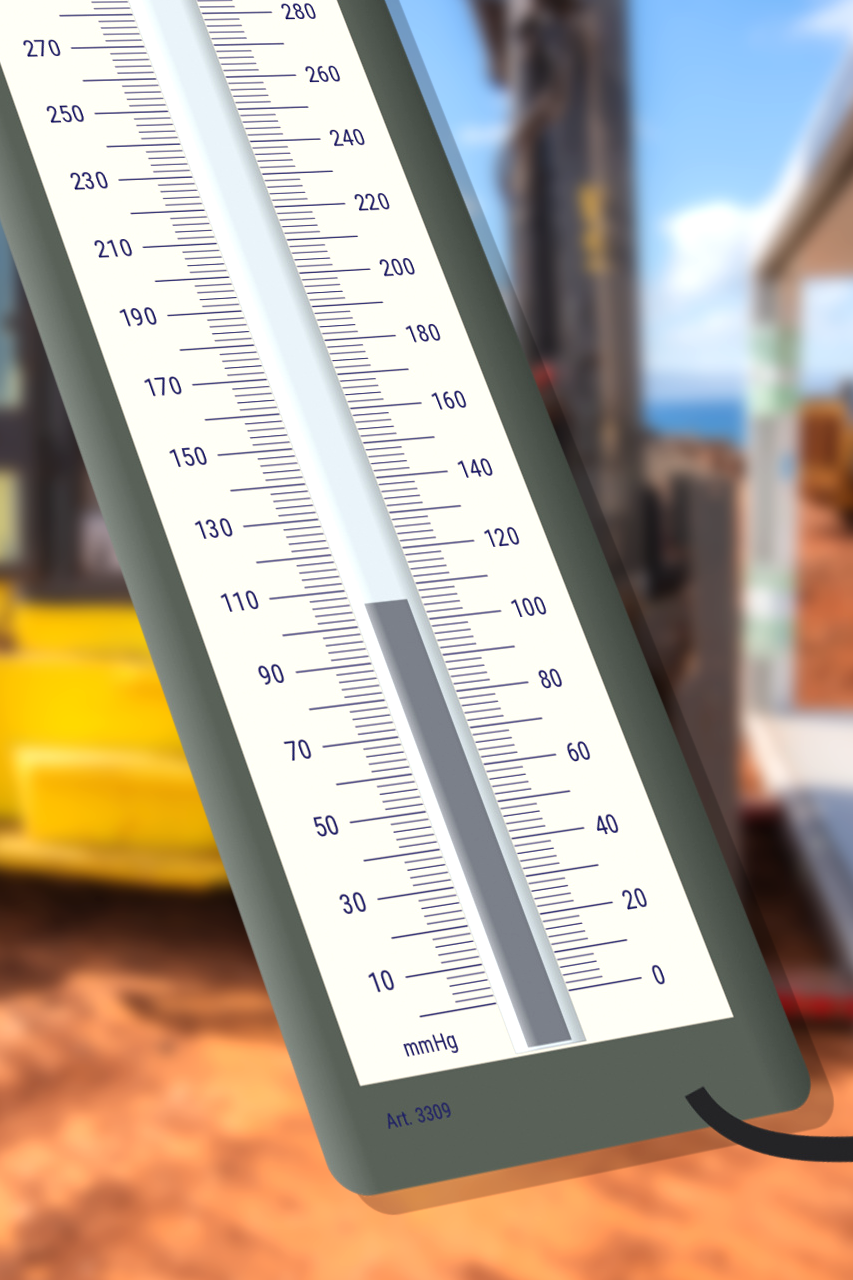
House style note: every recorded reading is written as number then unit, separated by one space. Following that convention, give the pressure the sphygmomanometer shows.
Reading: 106 mmHg
